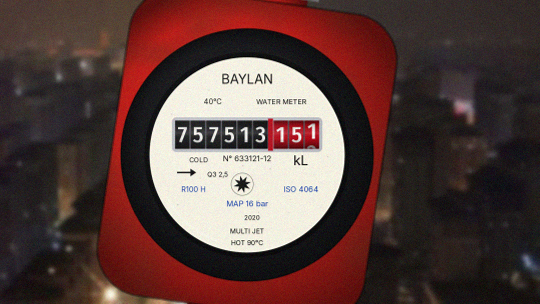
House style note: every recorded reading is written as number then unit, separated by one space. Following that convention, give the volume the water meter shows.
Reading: 757513.151 kL
